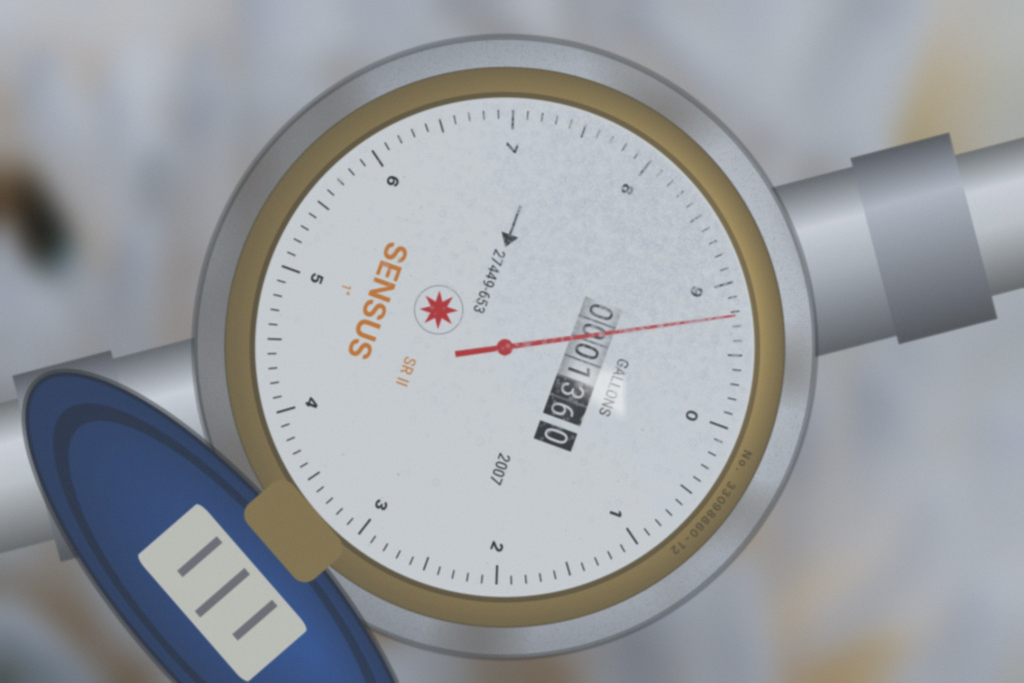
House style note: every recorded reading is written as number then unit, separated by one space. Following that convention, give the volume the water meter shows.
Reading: 1359.2 gal
